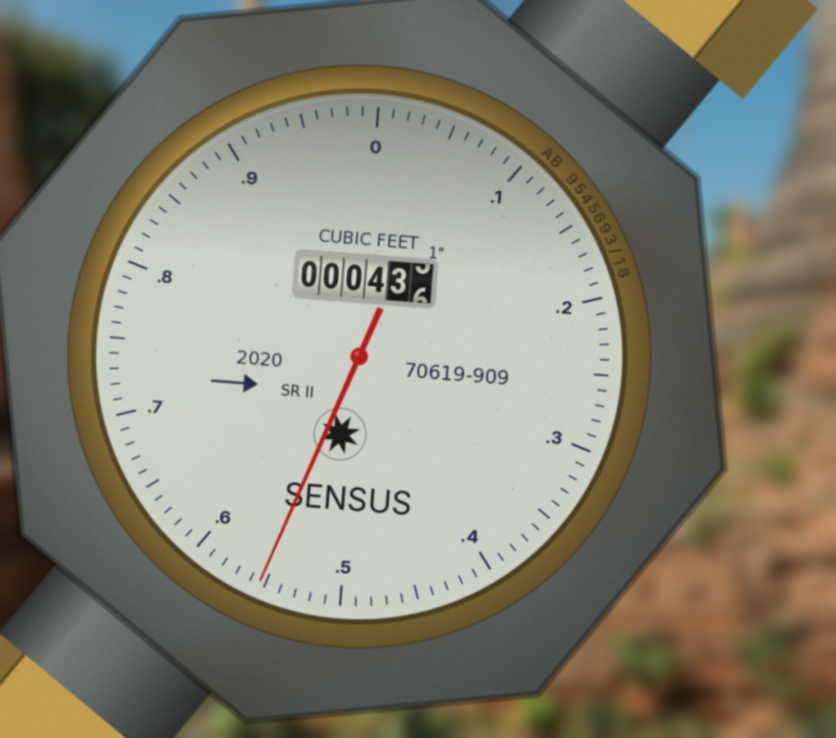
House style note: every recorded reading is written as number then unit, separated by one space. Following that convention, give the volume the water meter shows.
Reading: 435.55 ft³
